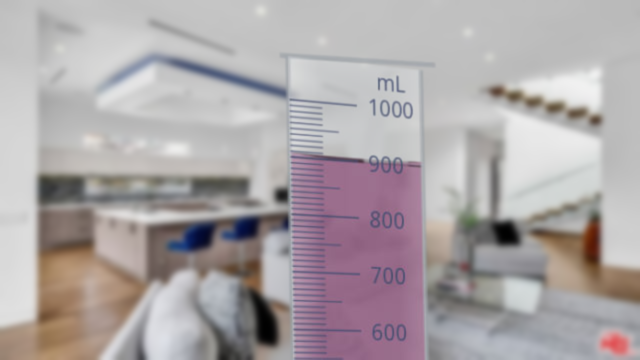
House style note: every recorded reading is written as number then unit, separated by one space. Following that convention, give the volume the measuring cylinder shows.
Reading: 900 mL
